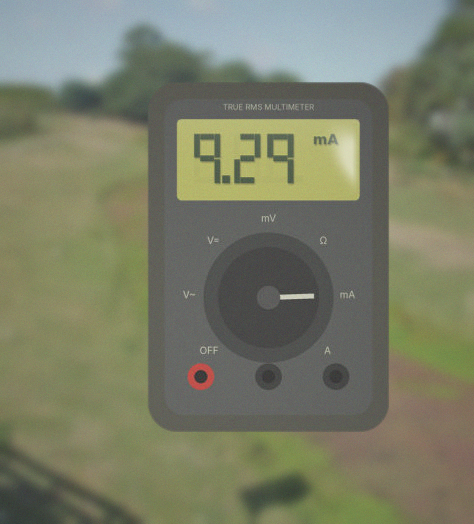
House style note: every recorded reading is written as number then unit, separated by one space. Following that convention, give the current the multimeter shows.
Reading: 9.29 mA
